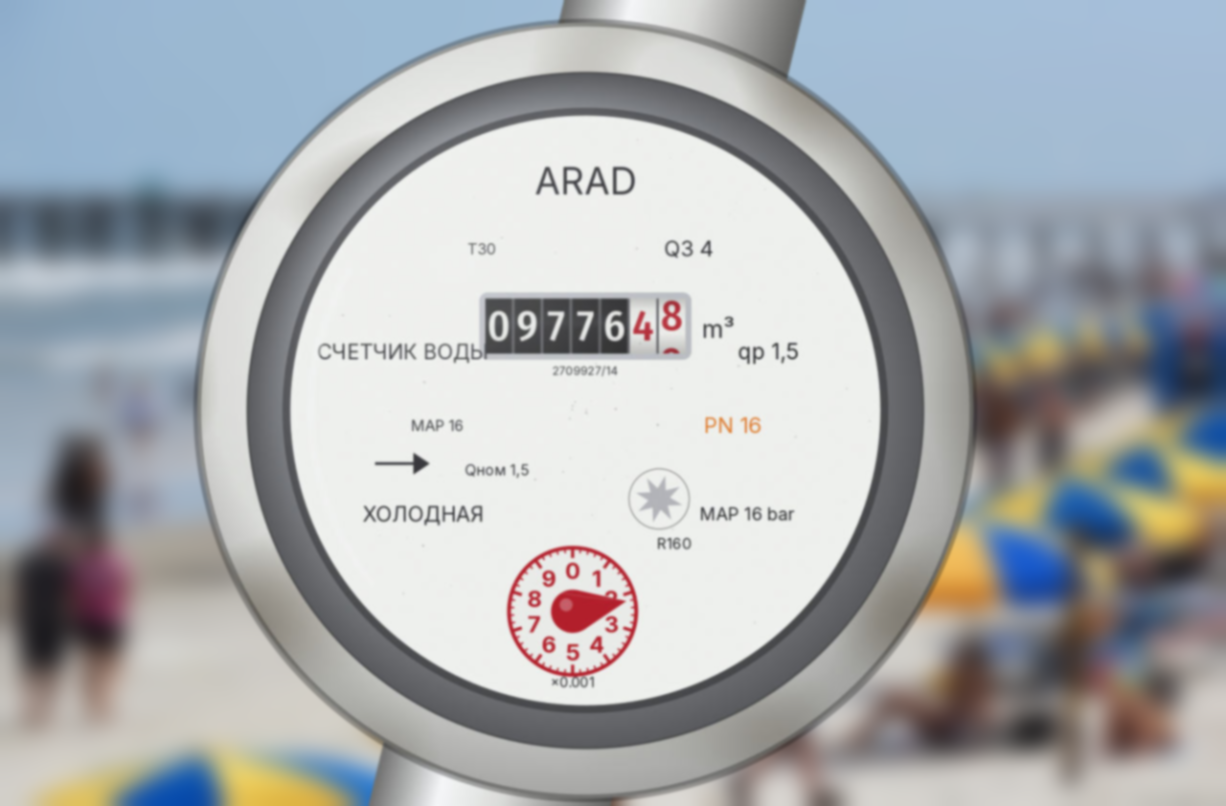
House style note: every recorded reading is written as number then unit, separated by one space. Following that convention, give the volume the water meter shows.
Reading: 9776.482 m³
